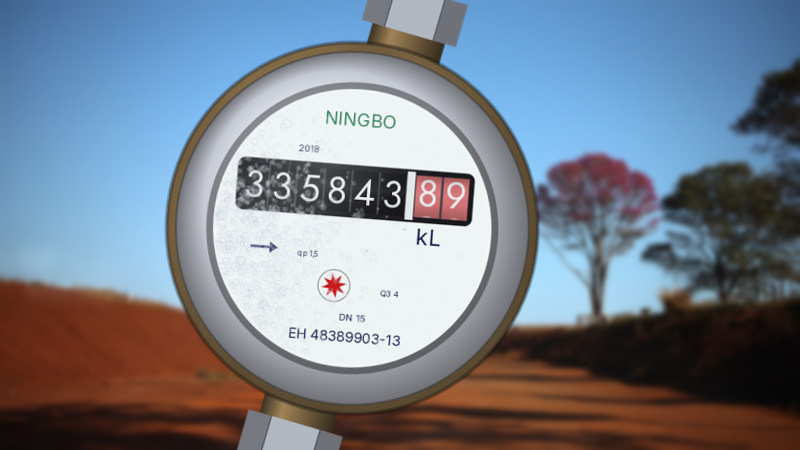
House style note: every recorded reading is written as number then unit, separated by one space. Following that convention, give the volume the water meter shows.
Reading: 335843.89 kL
